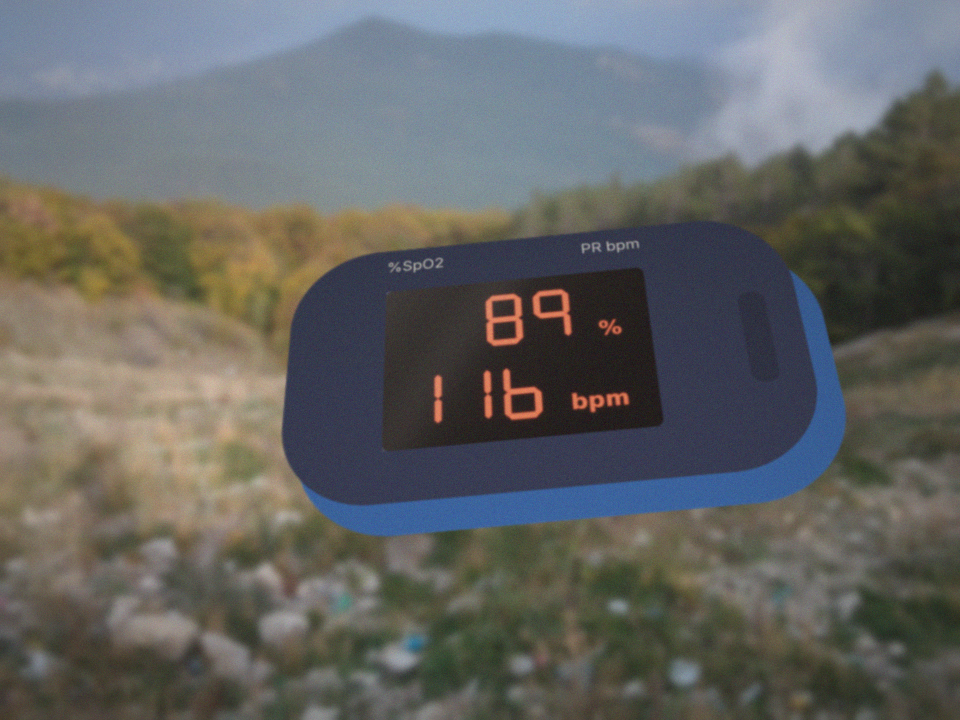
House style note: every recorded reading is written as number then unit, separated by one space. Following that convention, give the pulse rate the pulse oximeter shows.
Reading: 116 bpm
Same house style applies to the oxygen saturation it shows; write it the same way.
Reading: 89 %
